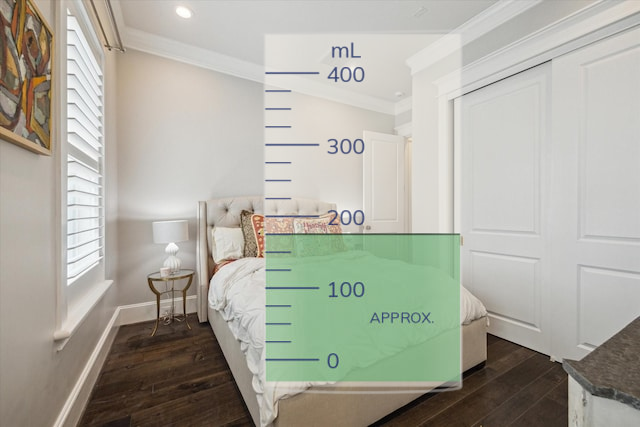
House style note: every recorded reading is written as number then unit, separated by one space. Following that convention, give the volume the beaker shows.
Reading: 175 mL
